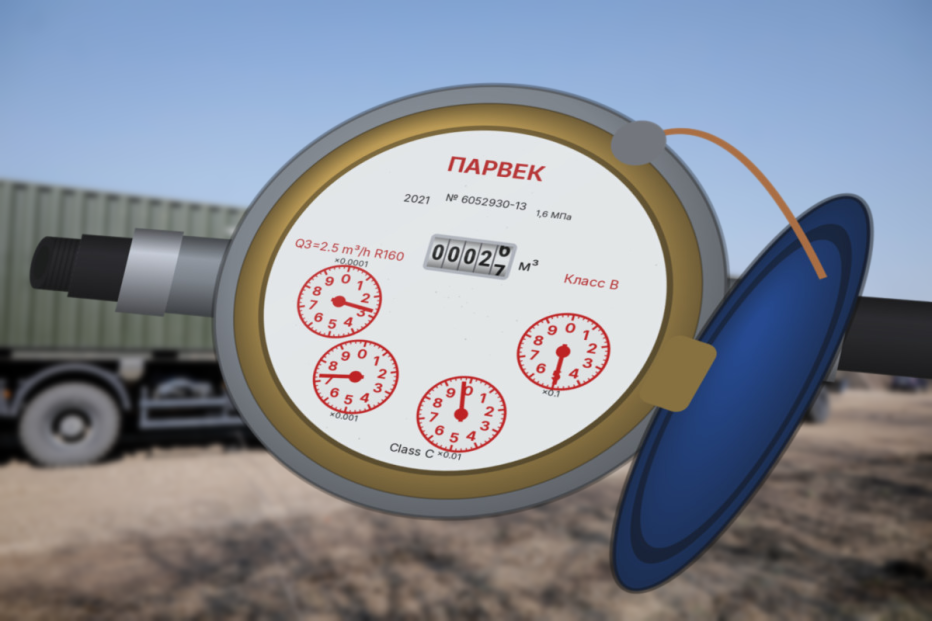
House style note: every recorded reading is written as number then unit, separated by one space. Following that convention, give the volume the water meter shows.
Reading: 26.4972 m³
